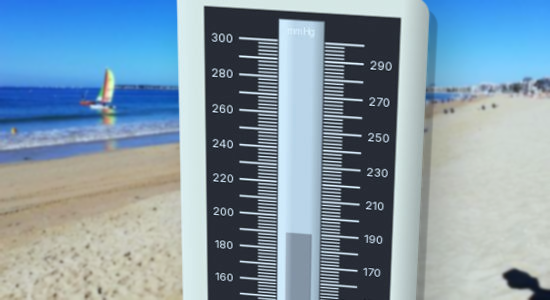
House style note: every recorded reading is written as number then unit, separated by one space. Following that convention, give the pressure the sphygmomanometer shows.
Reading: 190 mmHg
